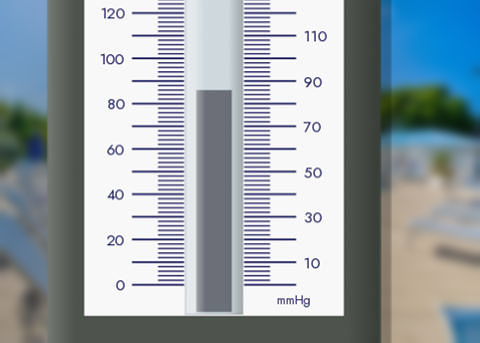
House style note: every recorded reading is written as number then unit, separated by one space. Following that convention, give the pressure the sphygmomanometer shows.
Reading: 86 mmHg
